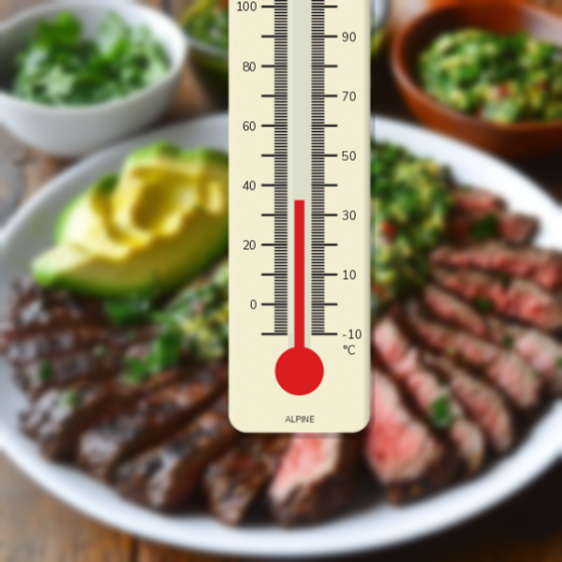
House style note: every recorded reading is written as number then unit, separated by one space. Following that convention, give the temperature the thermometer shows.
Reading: 35 °C
